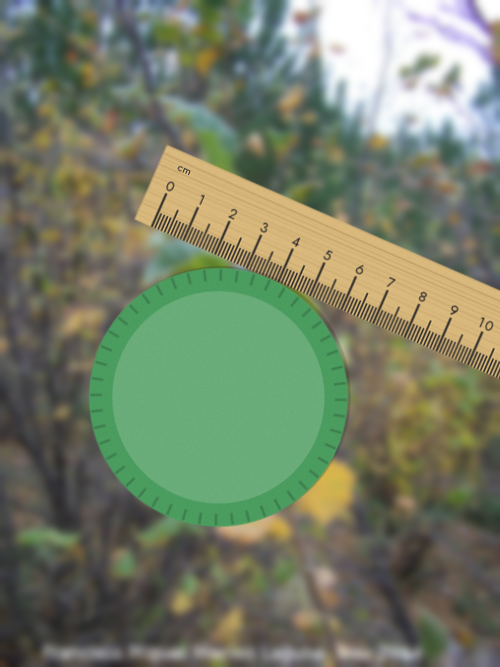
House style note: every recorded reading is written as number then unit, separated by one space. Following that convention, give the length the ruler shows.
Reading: 7.5 cm
